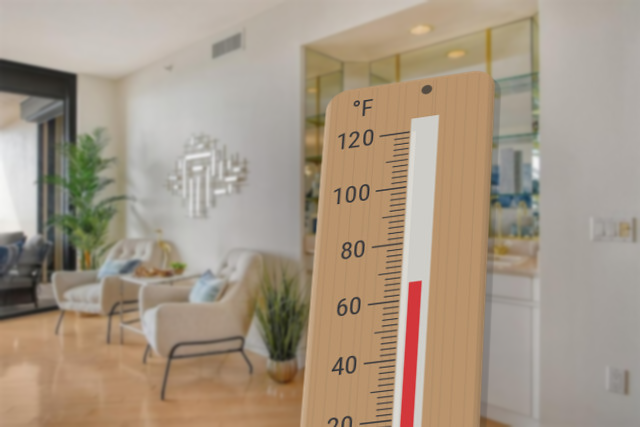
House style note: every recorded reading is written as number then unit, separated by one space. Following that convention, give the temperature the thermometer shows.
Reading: 66 °F
